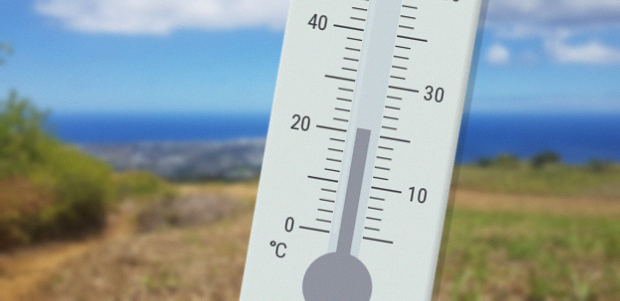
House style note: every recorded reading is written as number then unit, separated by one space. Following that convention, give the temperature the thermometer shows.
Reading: 21 °C
